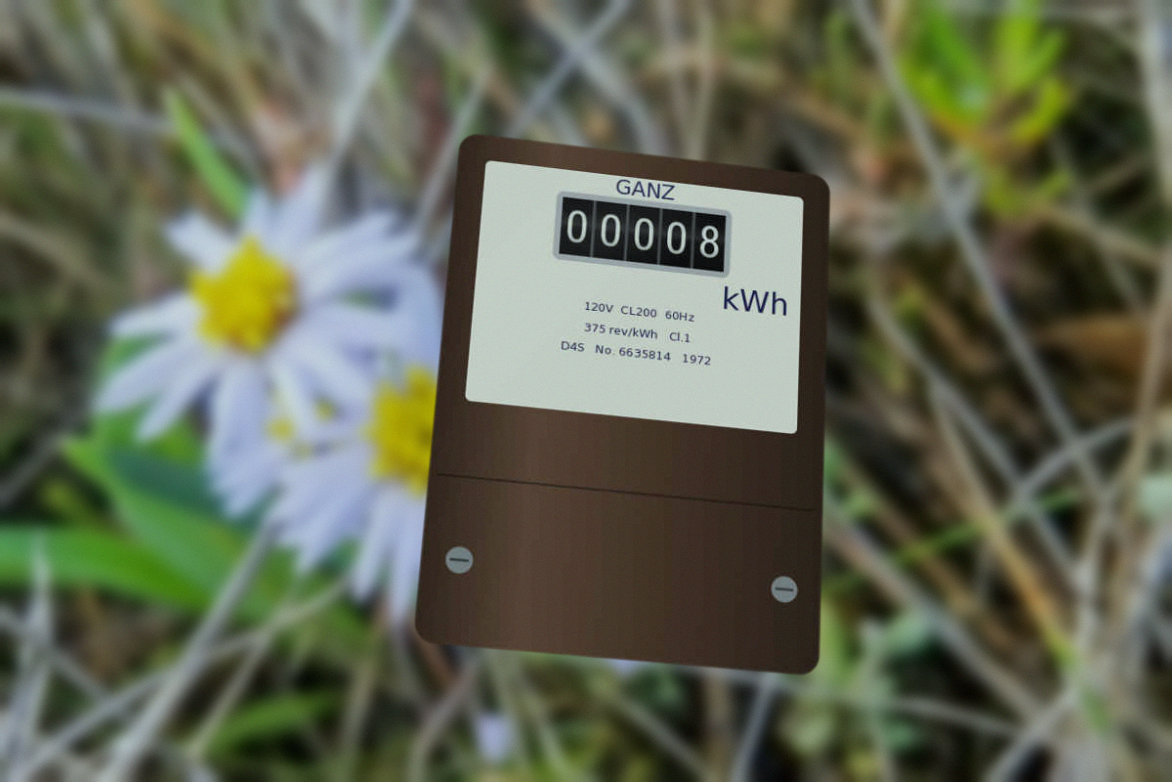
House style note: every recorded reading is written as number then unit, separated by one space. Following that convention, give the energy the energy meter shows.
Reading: 8 kWh
